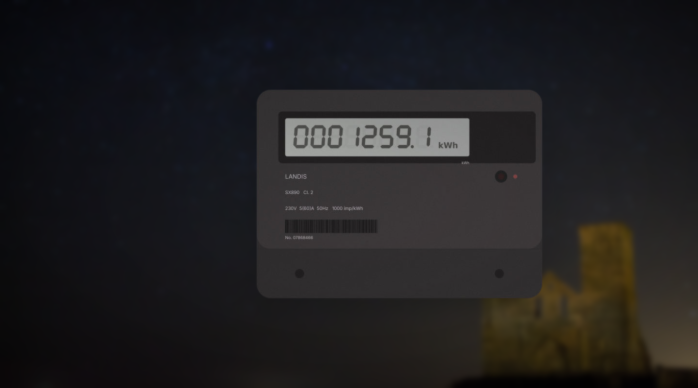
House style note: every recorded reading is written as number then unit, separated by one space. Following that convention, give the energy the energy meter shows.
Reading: 1259.1 kWh
